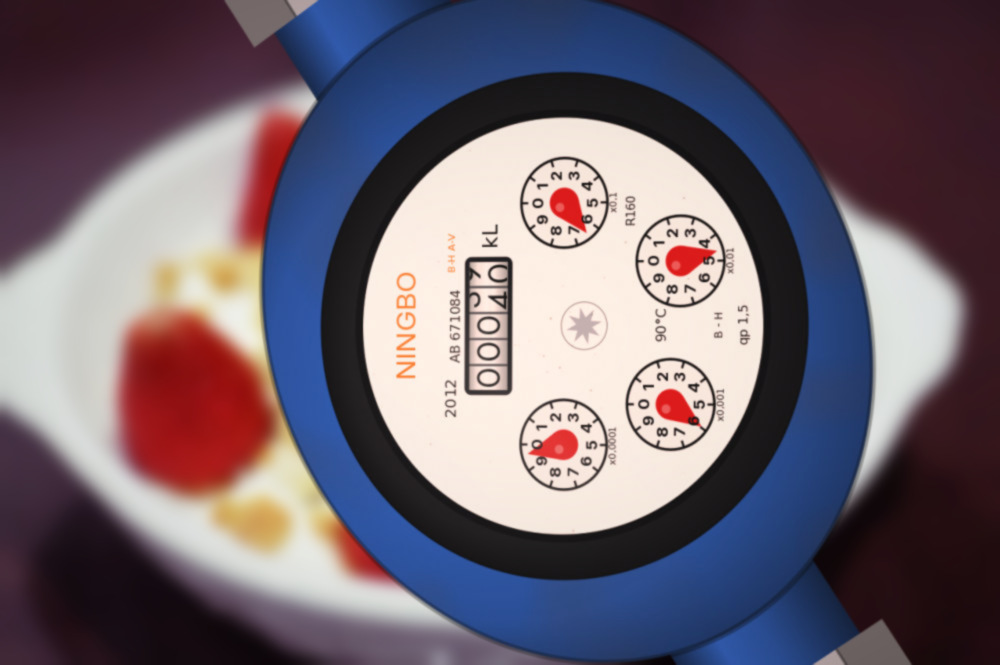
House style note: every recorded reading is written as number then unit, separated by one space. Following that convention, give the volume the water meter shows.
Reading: 39.6459 kL
